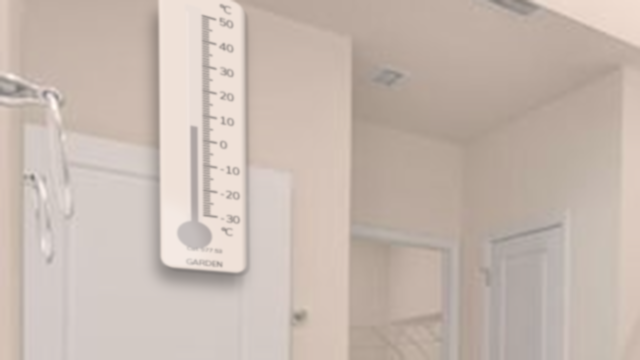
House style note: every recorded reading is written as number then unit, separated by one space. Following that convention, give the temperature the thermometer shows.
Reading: 5 °C
